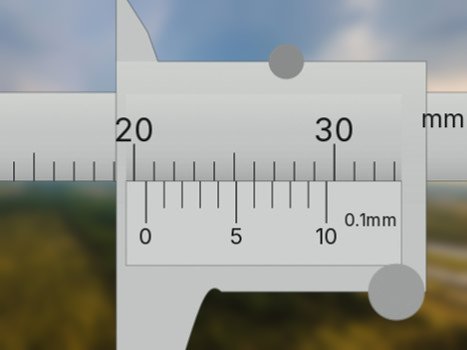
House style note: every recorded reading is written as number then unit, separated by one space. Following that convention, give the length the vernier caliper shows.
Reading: 20.6 mm
